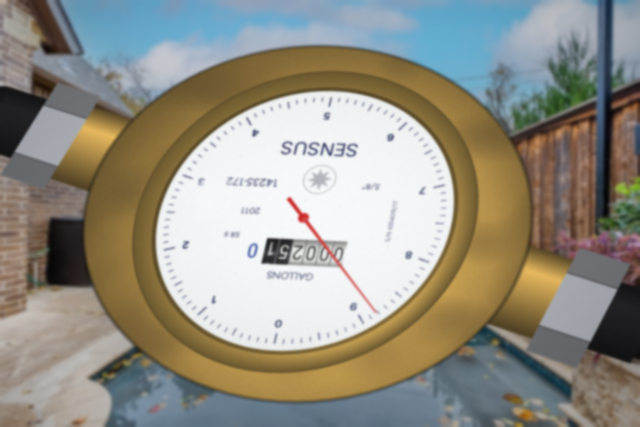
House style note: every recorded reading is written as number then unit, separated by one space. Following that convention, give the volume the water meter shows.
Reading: 2508.8 gal
